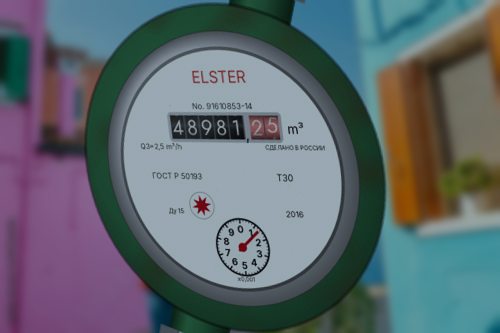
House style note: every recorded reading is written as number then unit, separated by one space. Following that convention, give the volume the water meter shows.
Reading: 48981.251 m³
